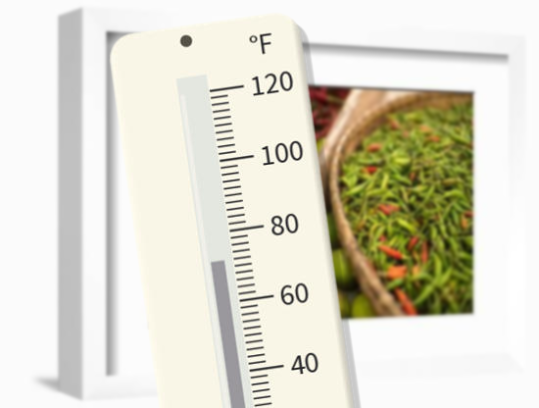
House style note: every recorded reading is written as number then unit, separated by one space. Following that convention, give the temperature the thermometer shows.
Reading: 72 °F
